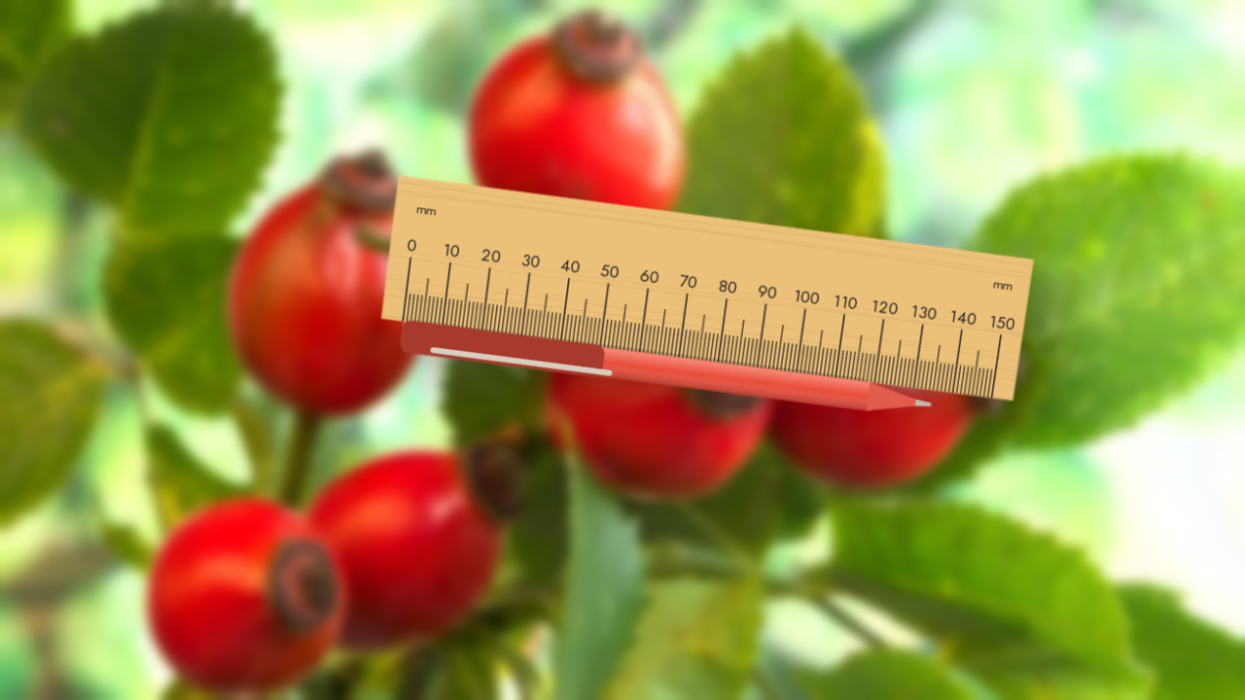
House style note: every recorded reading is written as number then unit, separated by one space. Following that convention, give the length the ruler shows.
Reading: 135 mm
